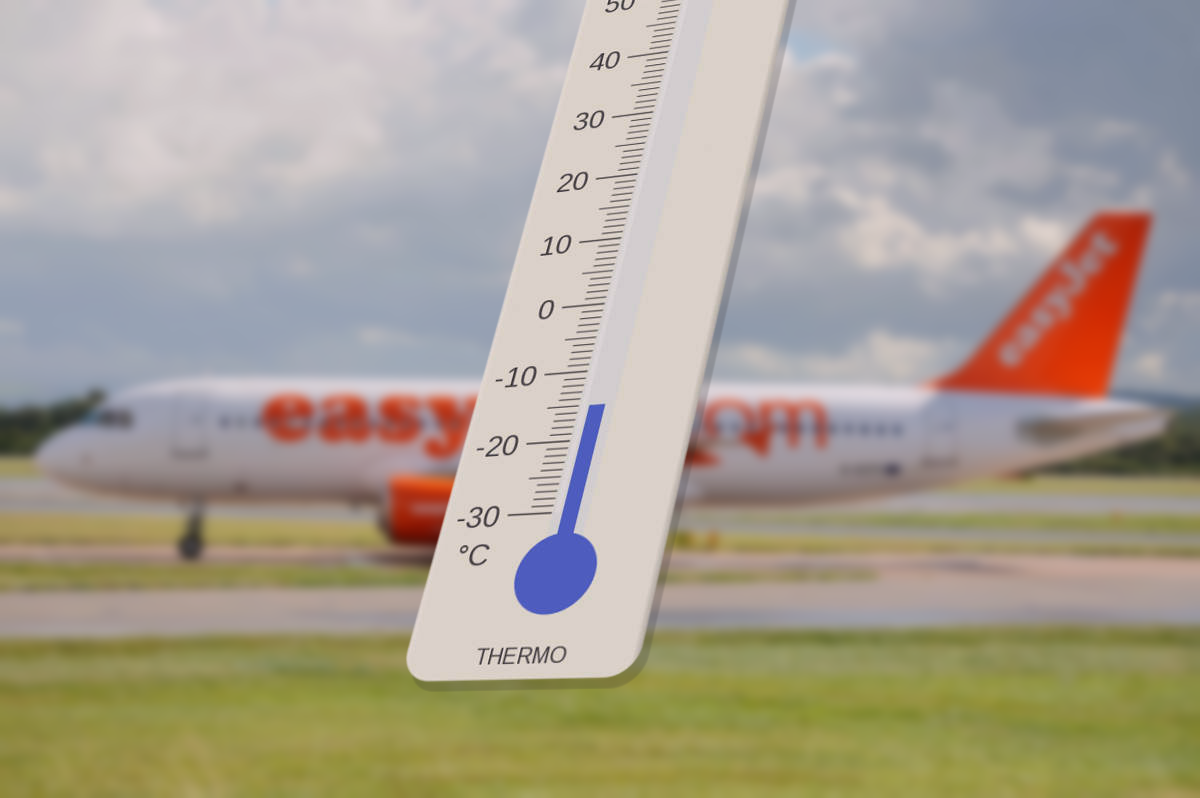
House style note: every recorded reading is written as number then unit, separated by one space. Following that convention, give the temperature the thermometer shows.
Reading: -15 °C
